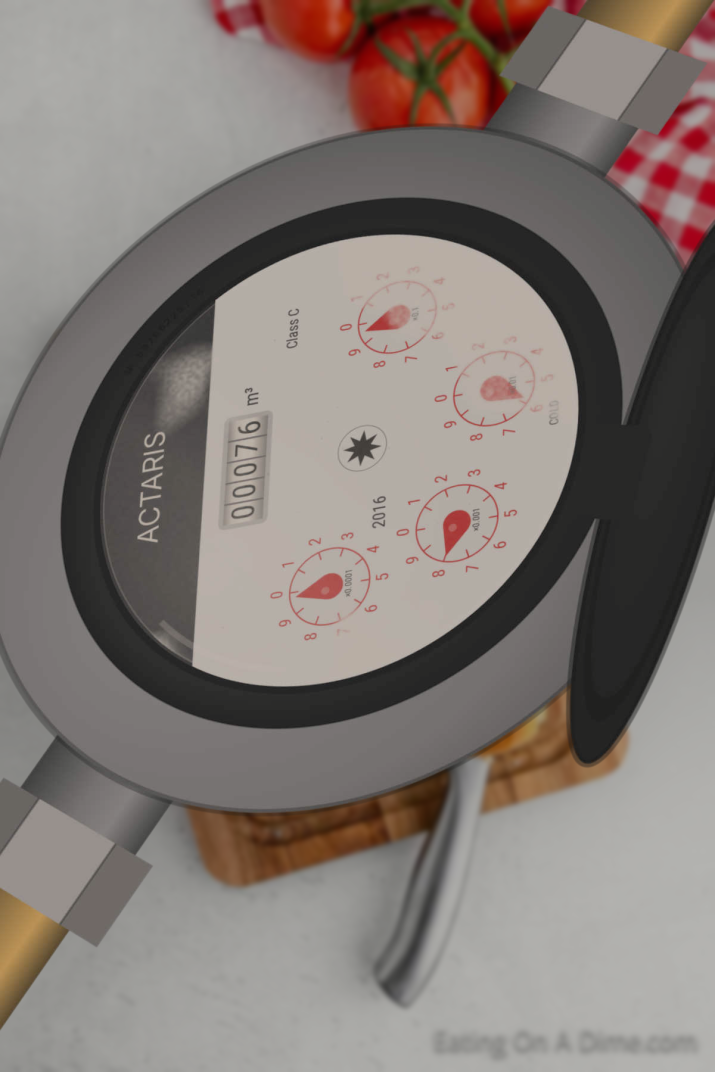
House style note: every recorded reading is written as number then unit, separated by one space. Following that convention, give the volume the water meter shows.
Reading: 75.9579 m³
